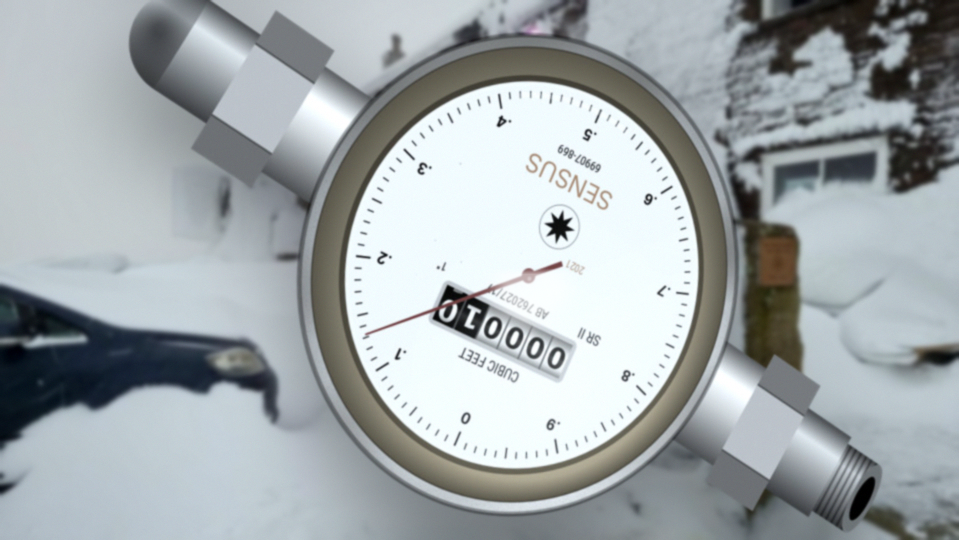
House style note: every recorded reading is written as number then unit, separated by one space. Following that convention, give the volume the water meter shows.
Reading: 10.13 ft³
